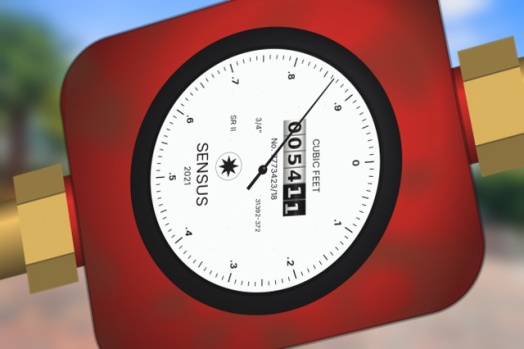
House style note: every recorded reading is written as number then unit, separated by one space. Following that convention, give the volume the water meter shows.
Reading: 5410.86 ft³
